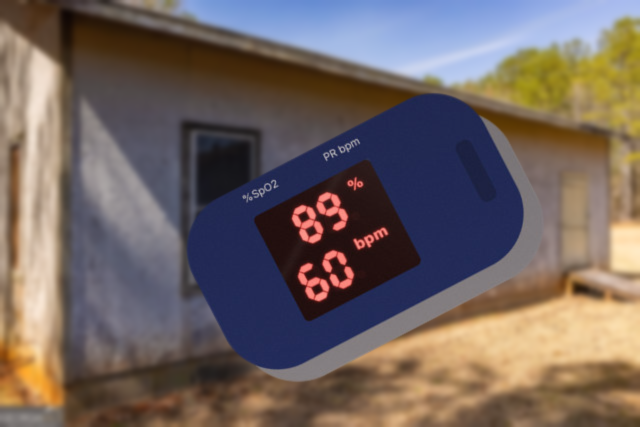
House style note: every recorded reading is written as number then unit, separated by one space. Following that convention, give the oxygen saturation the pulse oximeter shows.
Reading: 89 %
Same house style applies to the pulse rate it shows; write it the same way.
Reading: 60 bpm
